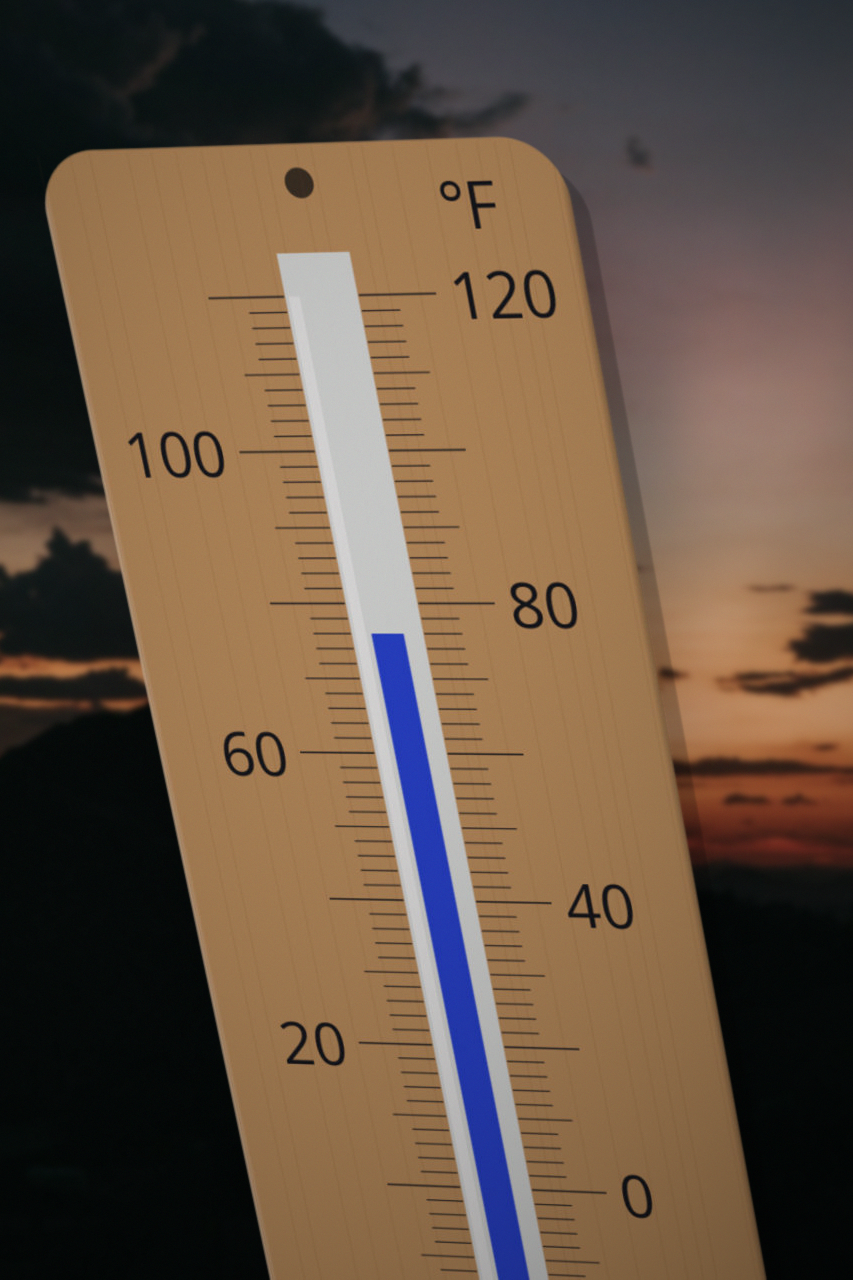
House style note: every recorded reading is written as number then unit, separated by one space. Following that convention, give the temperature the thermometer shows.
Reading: 76 °F
